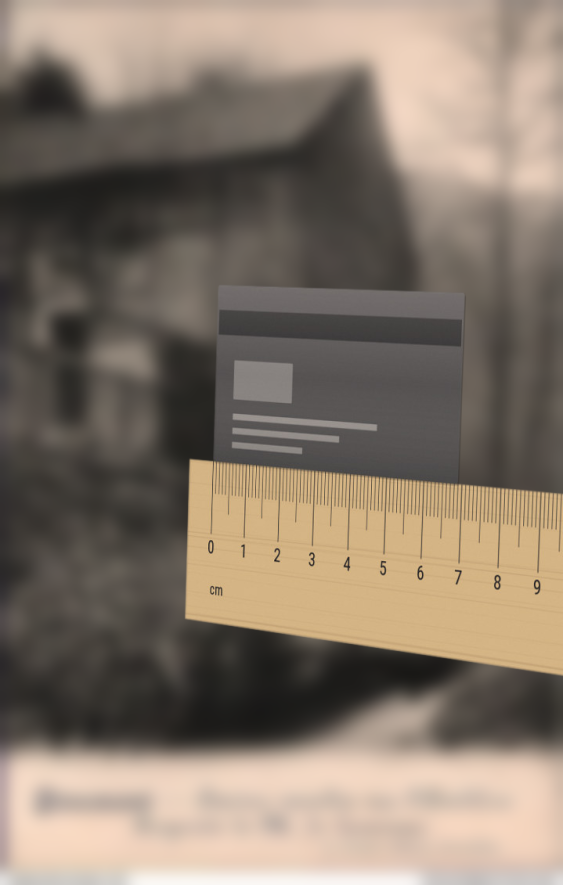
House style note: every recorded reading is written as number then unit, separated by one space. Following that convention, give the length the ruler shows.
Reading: 6.9 cm
